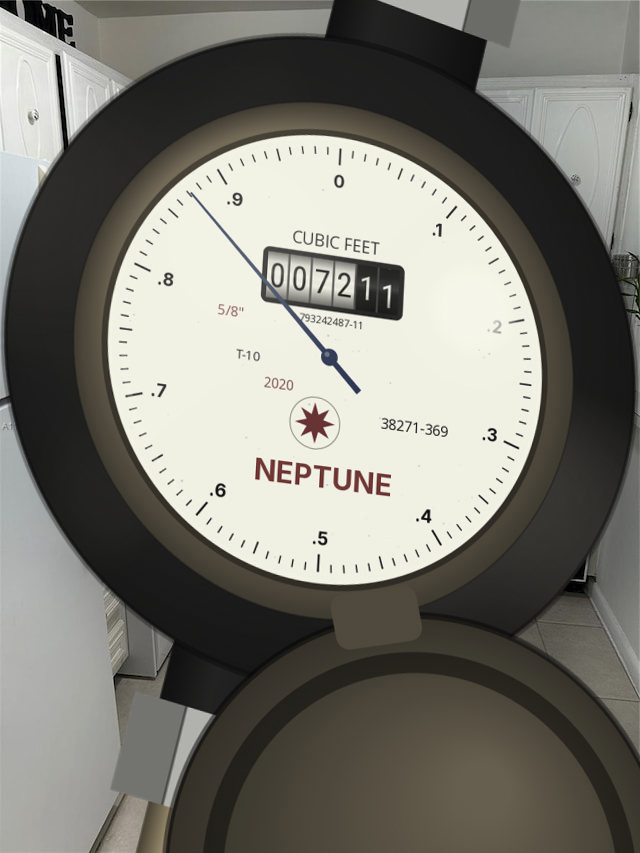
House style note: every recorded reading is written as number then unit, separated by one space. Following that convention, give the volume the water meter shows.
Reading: 7210.87 ft³
